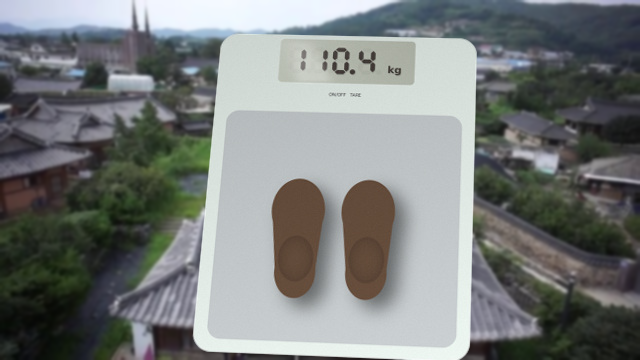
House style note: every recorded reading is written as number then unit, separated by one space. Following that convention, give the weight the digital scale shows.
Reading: 110.4 kg
